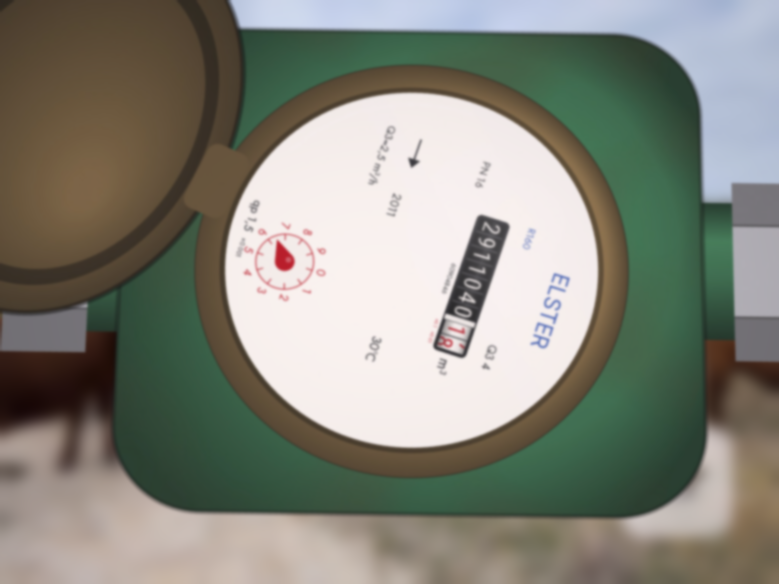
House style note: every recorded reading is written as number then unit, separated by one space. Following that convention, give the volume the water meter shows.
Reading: 2911040.176 m³
